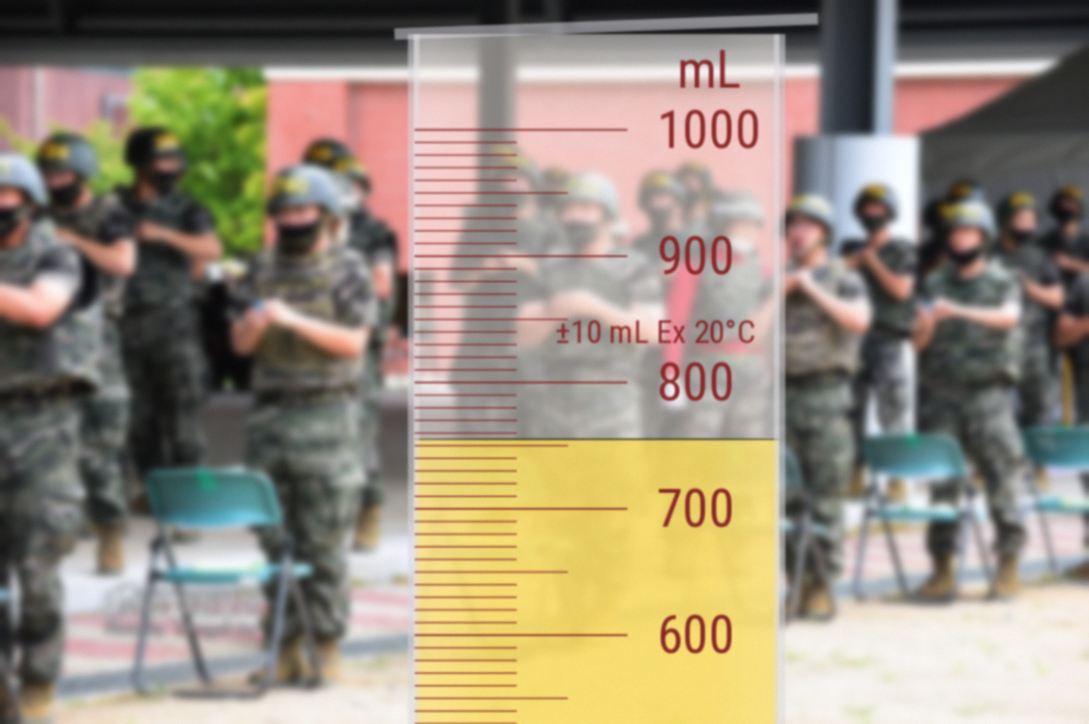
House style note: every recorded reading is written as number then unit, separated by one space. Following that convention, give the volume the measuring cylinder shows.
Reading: 755 mL
